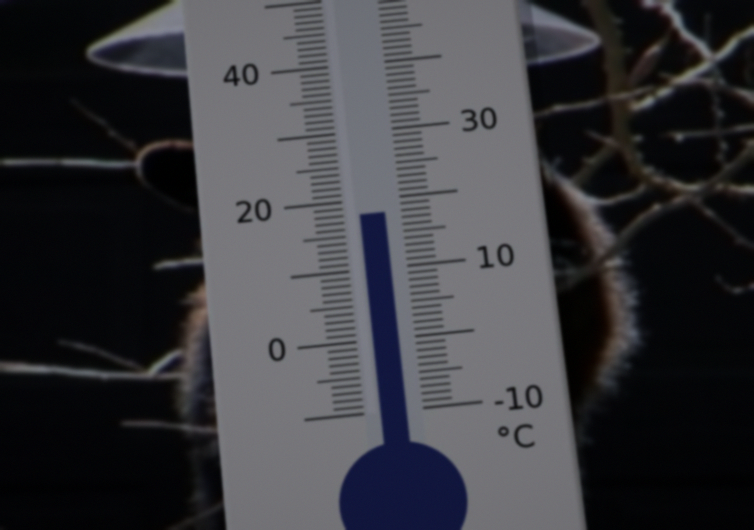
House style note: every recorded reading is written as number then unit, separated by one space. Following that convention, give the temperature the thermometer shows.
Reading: 18 °C
